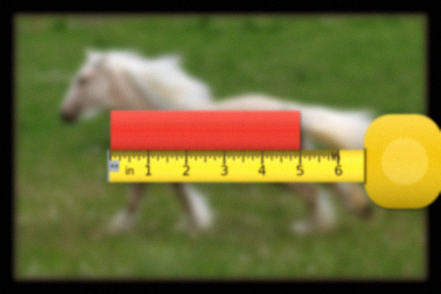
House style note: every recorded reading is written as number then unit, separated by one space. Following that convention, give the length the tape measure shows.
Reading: 5 in
